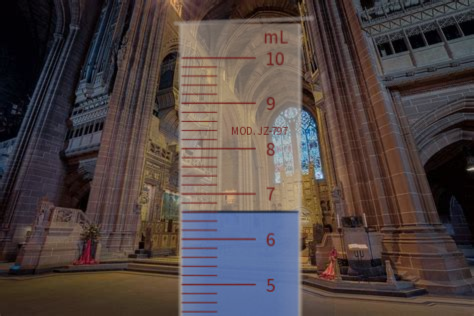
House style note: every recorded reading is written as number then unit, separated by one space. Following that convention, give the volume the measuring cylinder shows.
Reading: 6.6 mL
